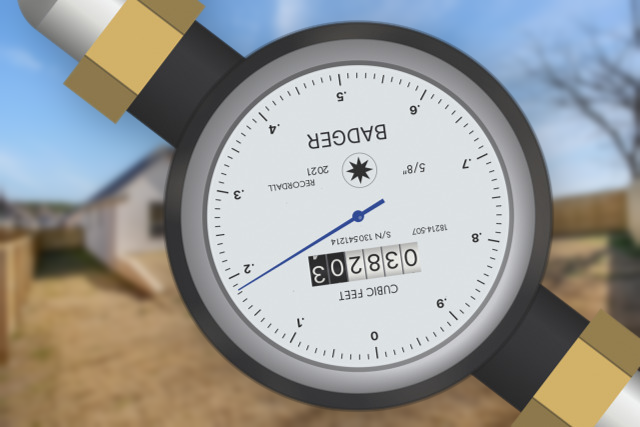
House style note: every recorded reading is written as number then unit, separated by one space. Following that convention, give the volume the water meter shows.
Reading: 38203.18 ft³
